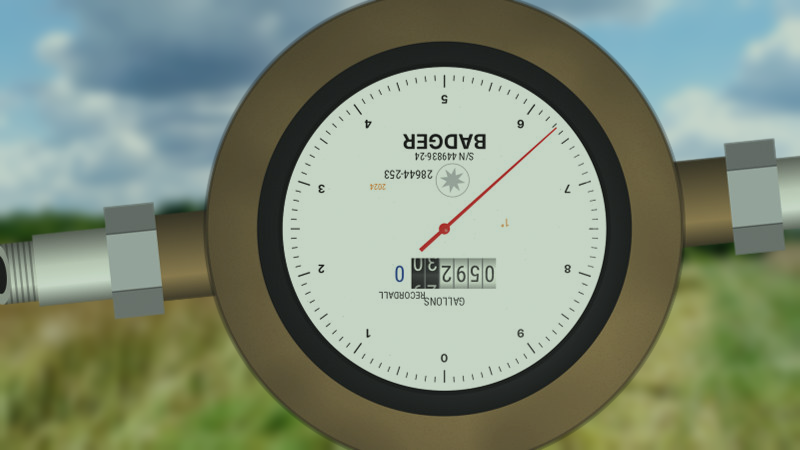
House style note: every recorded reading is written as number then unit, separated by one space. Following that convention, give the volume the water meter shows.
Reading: 592296.3 gal
